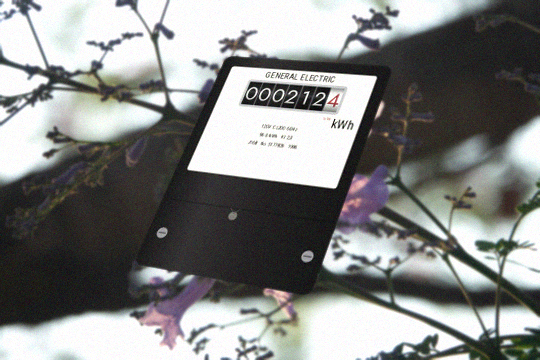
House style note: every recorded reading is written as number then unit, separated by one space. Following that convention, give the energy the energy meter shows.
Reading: 212.4 kWh
